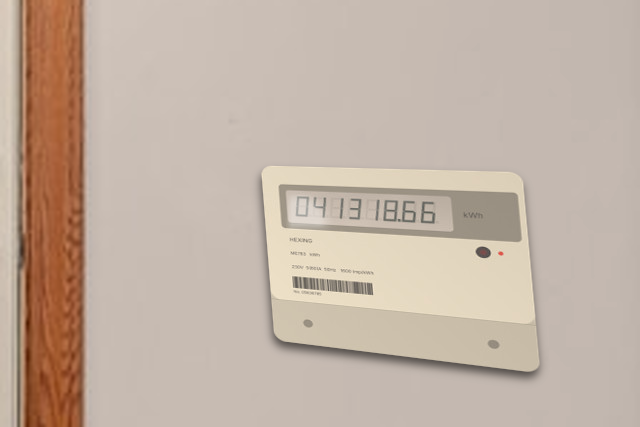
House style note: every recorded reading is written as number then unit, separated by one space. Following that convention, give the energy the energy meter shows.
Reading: 41318.66 kWh
